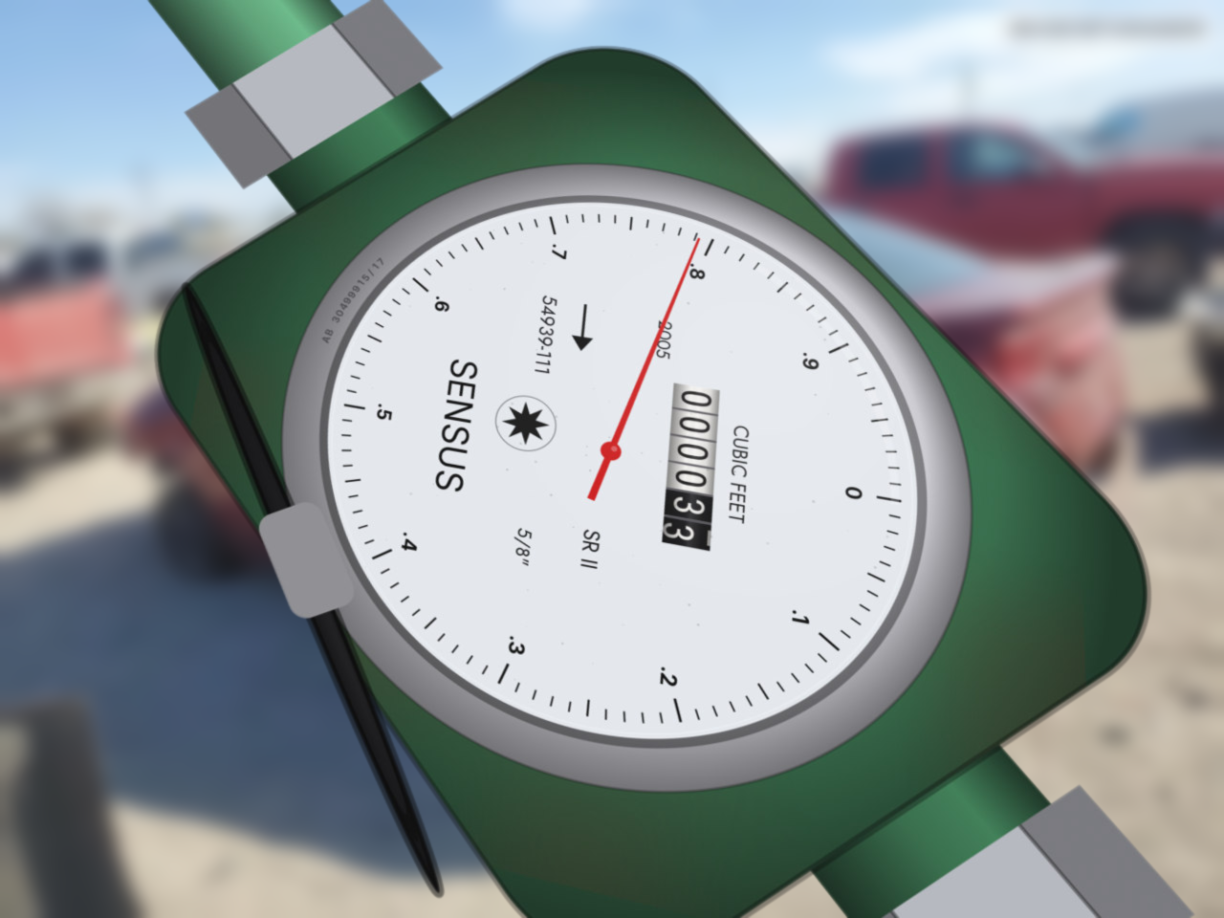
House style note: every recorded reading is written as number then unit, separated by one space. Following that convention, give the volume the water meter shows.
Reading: 32.79 ft³
